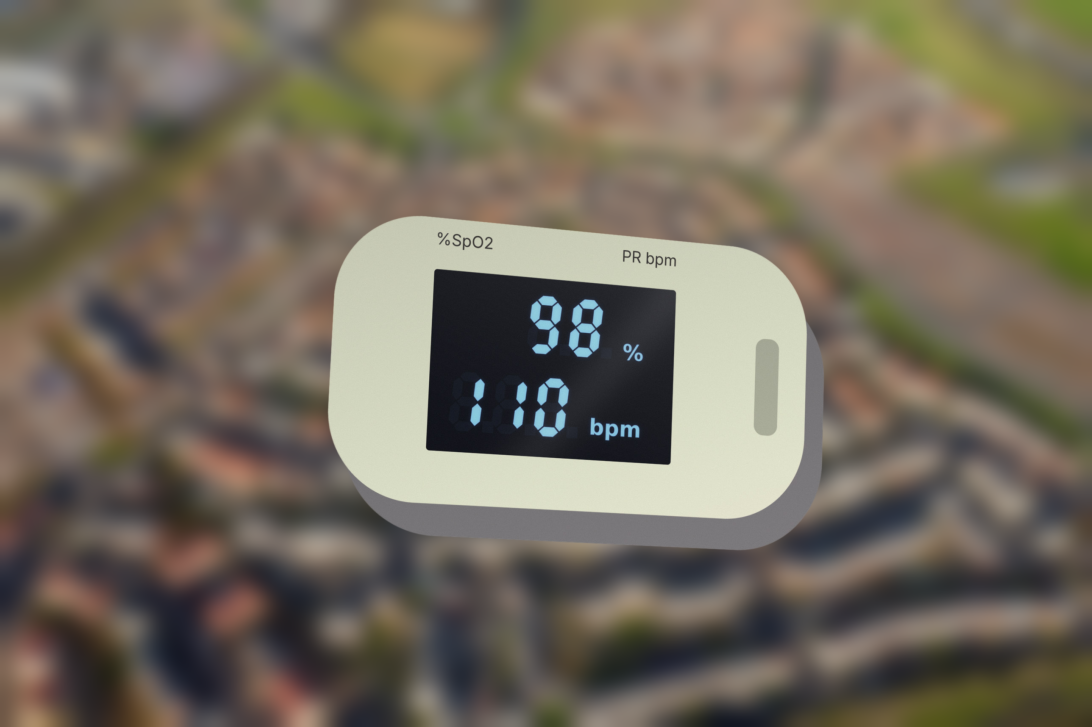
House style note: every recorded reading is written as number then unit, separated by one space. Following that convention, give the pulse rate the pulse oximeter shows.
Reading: 110 bpm
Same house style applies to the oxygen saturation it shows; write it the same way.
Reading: 98 %
